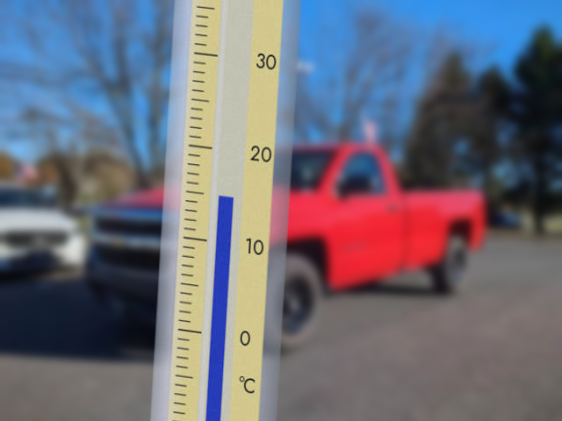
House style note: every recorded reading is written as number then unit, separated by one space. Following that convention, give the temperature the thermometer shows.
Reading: 15 °C
